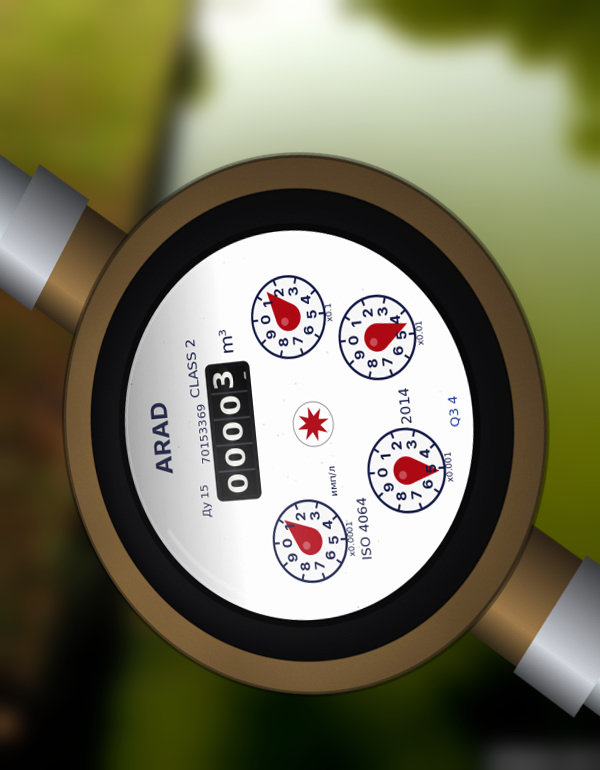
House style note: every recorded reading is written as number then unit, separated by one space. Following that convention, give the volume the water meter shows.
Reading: 3.1451 m³
